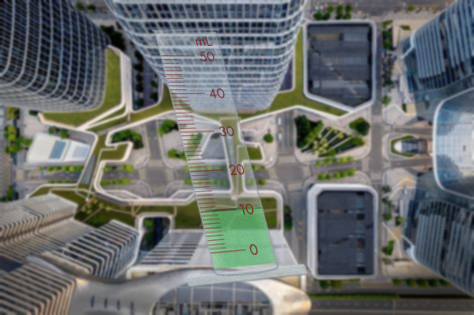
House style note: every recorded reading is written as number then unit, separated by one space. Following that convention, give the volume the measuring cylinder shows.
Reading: 10 mL
